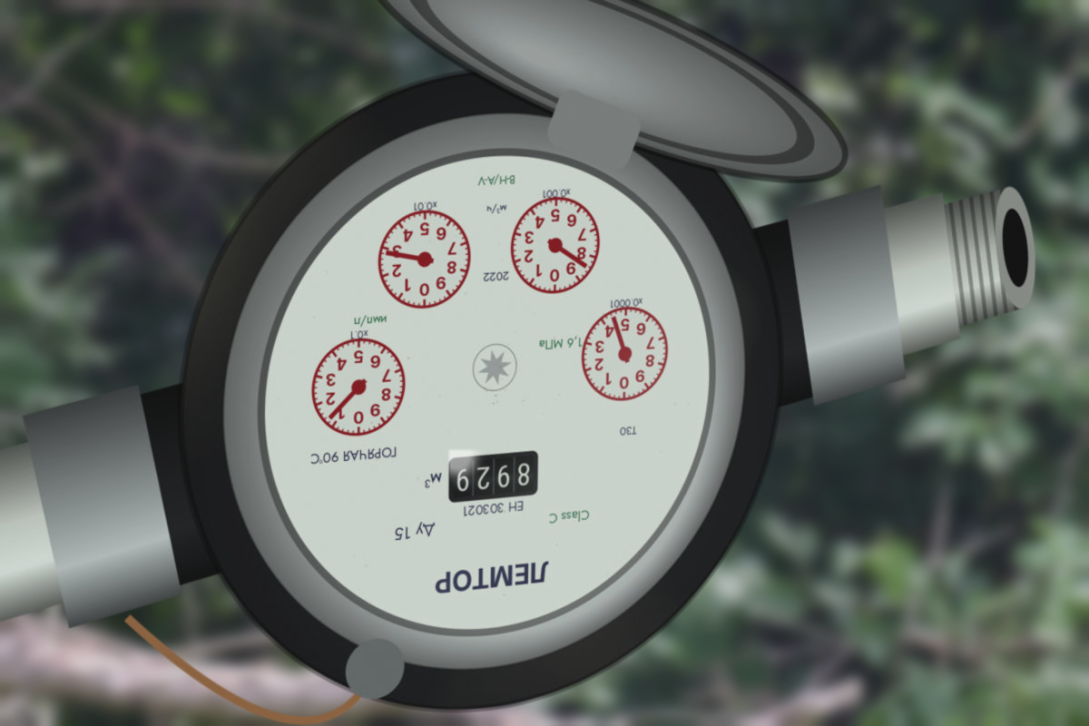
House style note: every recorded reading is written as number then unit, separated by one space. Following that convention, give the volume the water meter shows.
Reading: 8929.1284 m³
